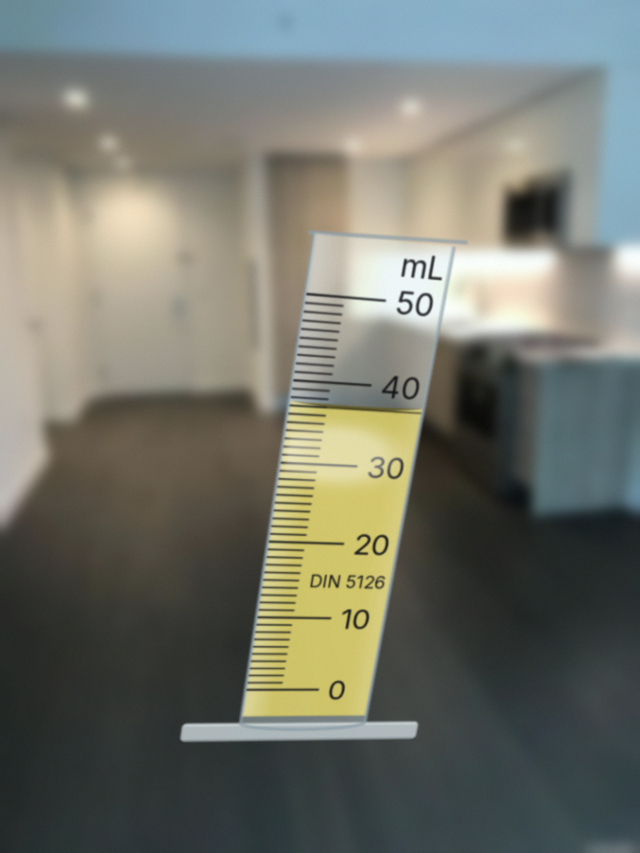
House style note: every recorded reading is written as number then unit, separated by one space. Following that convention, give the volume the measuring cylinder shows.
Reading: 37 mL
